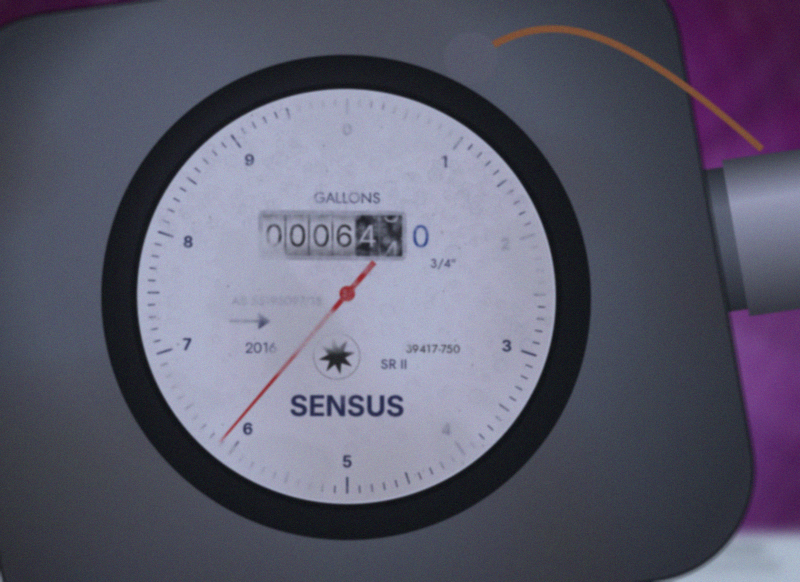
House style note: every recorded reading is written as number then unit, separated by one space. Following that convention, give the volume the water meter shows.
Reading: 6436.1 gal
